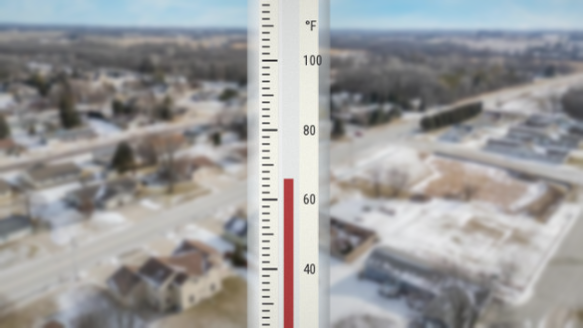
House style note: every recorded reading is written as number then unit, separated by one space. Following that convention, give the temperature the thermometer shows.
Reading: 66 °F
